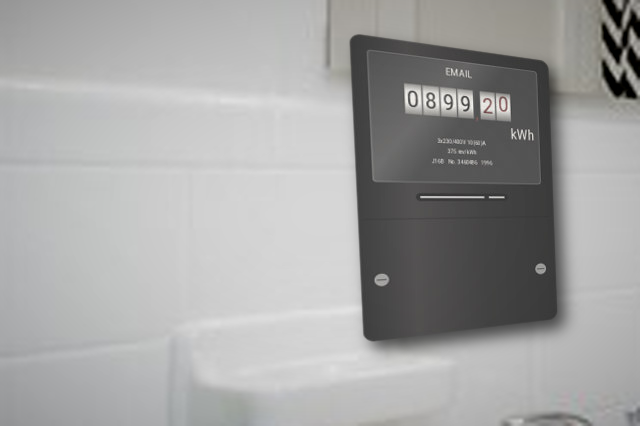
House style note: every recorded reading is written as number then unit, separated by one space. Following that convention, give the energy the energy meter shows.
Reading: 899.20 kWh
